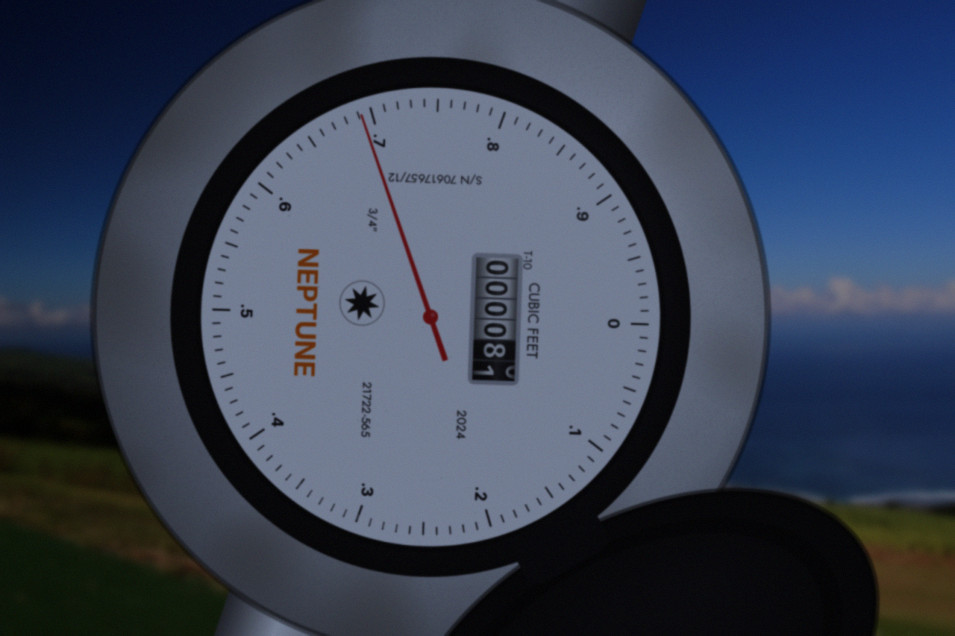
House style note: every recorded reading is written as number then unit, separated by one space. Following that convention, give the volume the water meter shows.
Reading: 80.69 ft³
